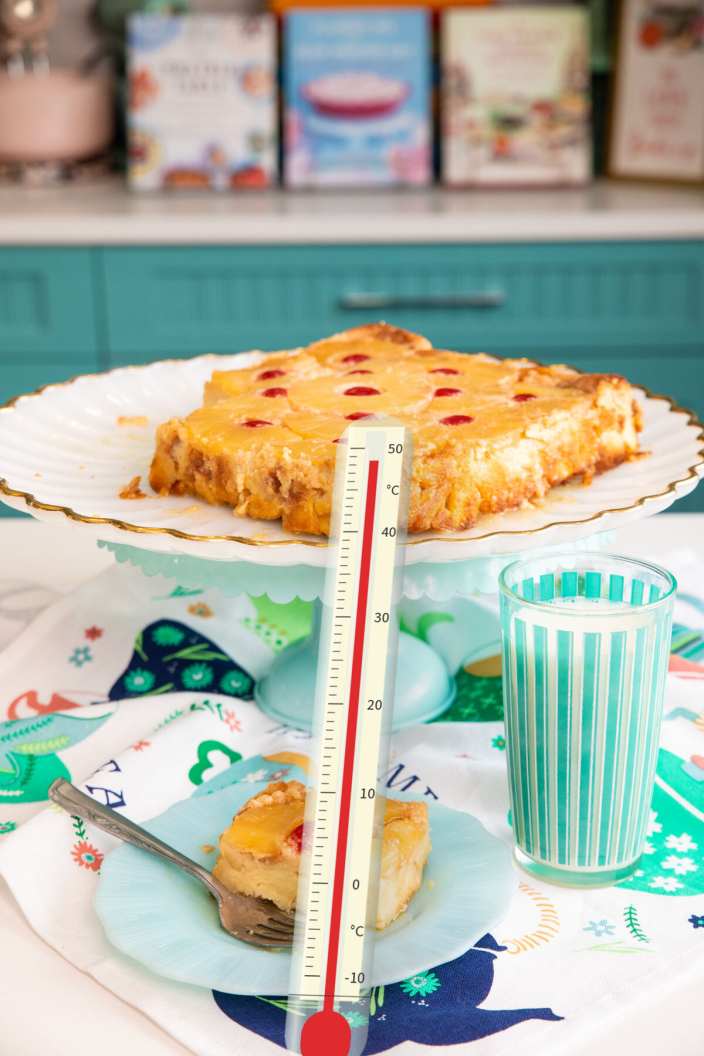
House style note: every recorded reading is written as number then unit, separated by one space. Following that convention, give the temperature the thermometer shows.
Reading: 48.5 °C
